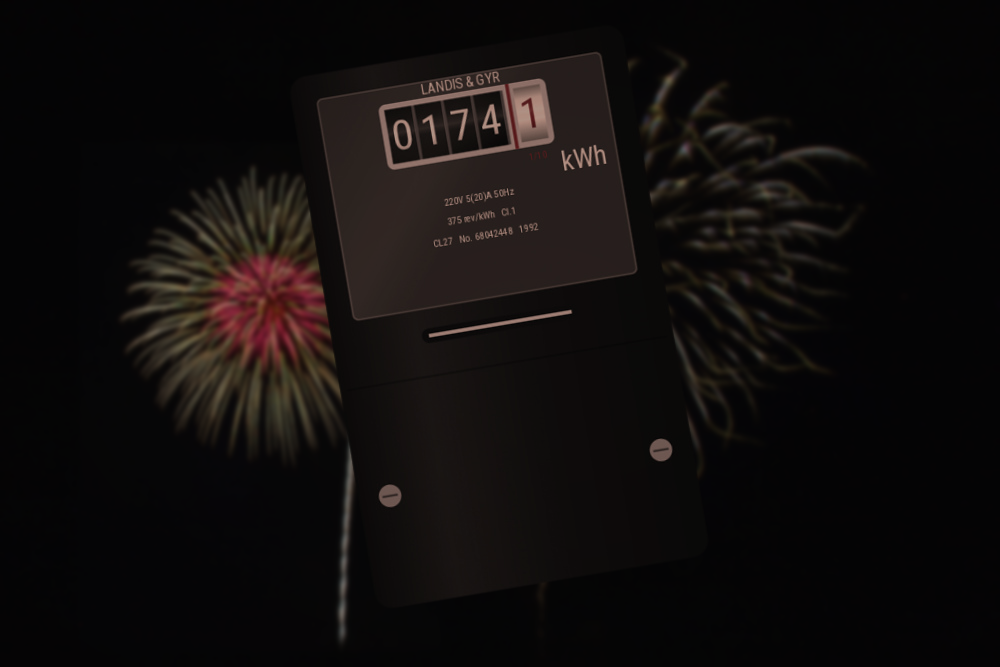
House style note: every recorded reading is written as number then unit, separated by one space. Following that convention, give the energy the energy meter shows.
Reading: 174.1 kWh
